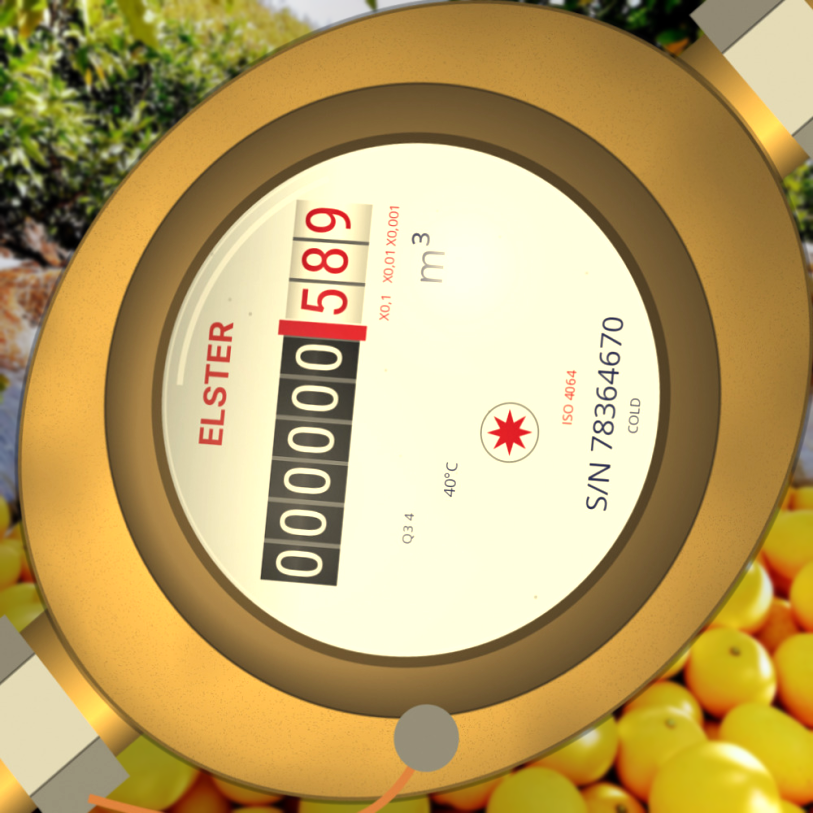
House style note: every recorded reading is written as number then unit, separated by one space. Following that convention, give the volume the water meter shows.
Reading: 0.589 m³
